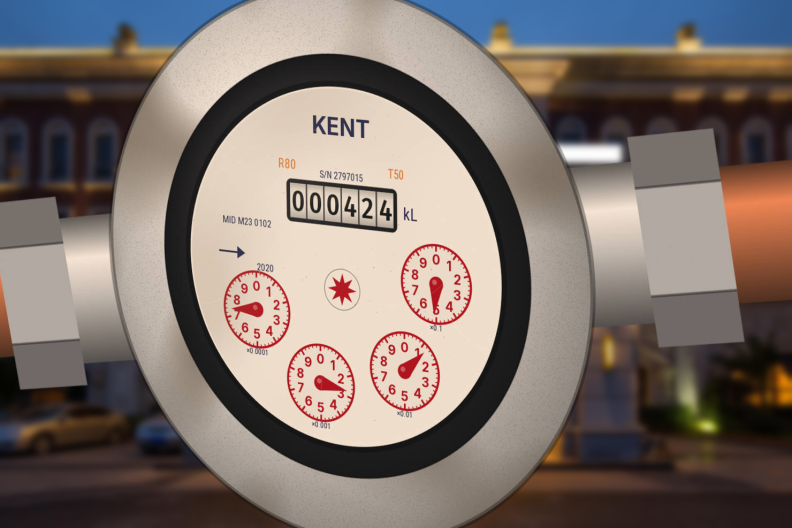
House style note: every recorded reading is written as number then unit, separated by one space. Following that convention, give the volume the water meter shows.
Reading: 424.5127 kL
